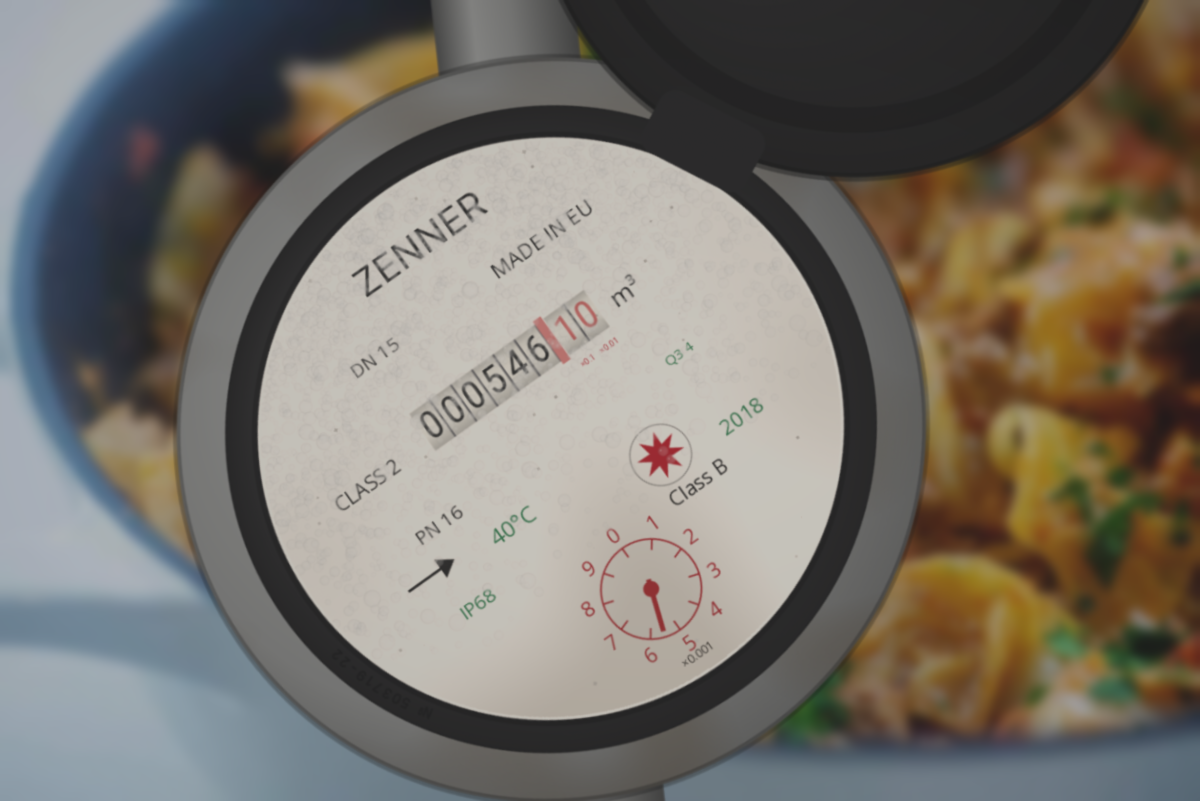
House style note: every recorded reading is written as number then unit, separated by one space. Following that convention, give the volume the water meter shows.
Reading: 546.105 m³
